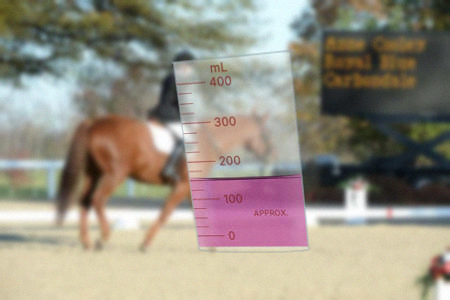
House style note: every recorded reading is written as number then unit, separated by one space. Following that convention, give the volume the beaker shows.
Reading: 150 mL
